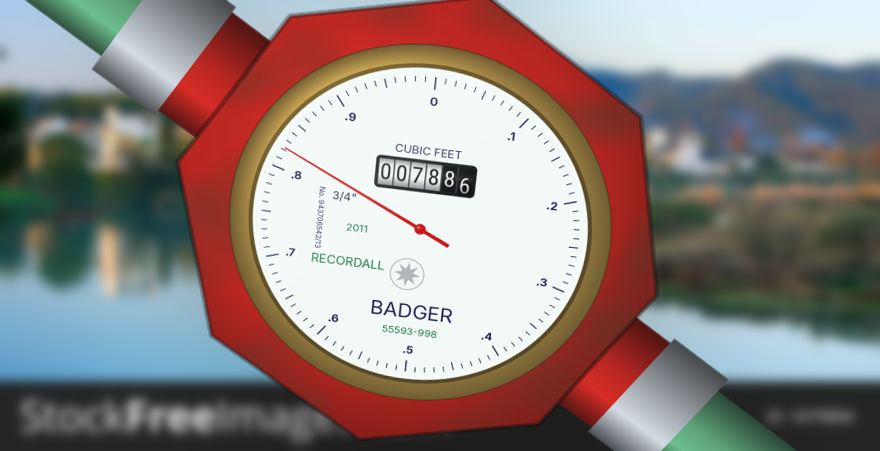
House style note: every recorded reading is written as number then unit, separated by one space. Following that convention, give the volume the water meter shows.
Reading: 7885.82 ft³
